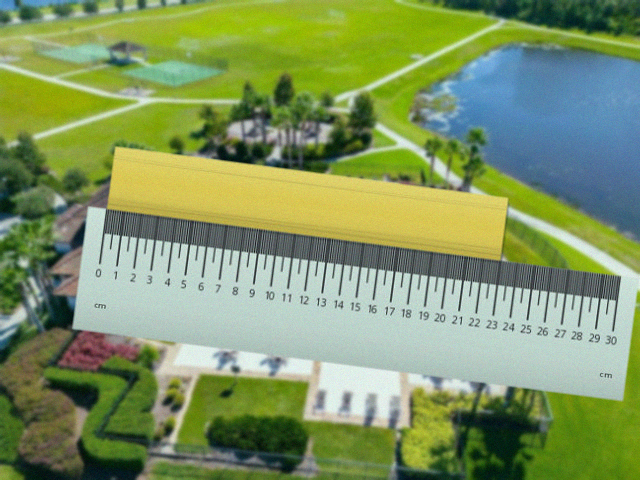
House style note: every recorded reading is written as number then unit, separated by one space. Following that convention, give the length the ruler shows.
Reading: 23 cm
